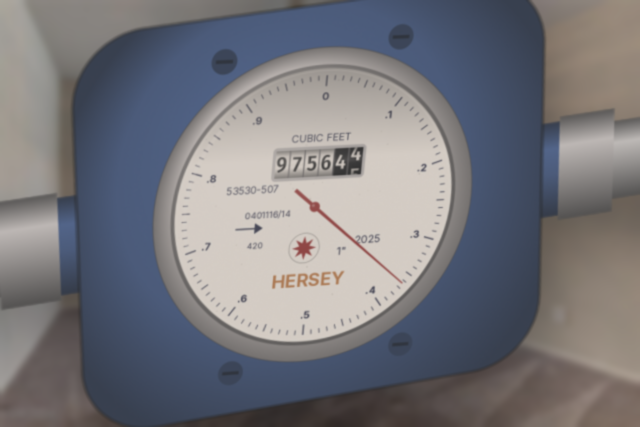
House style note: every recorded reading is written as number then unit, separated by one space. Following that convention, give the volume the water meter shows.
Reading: 975644.36 ft³
